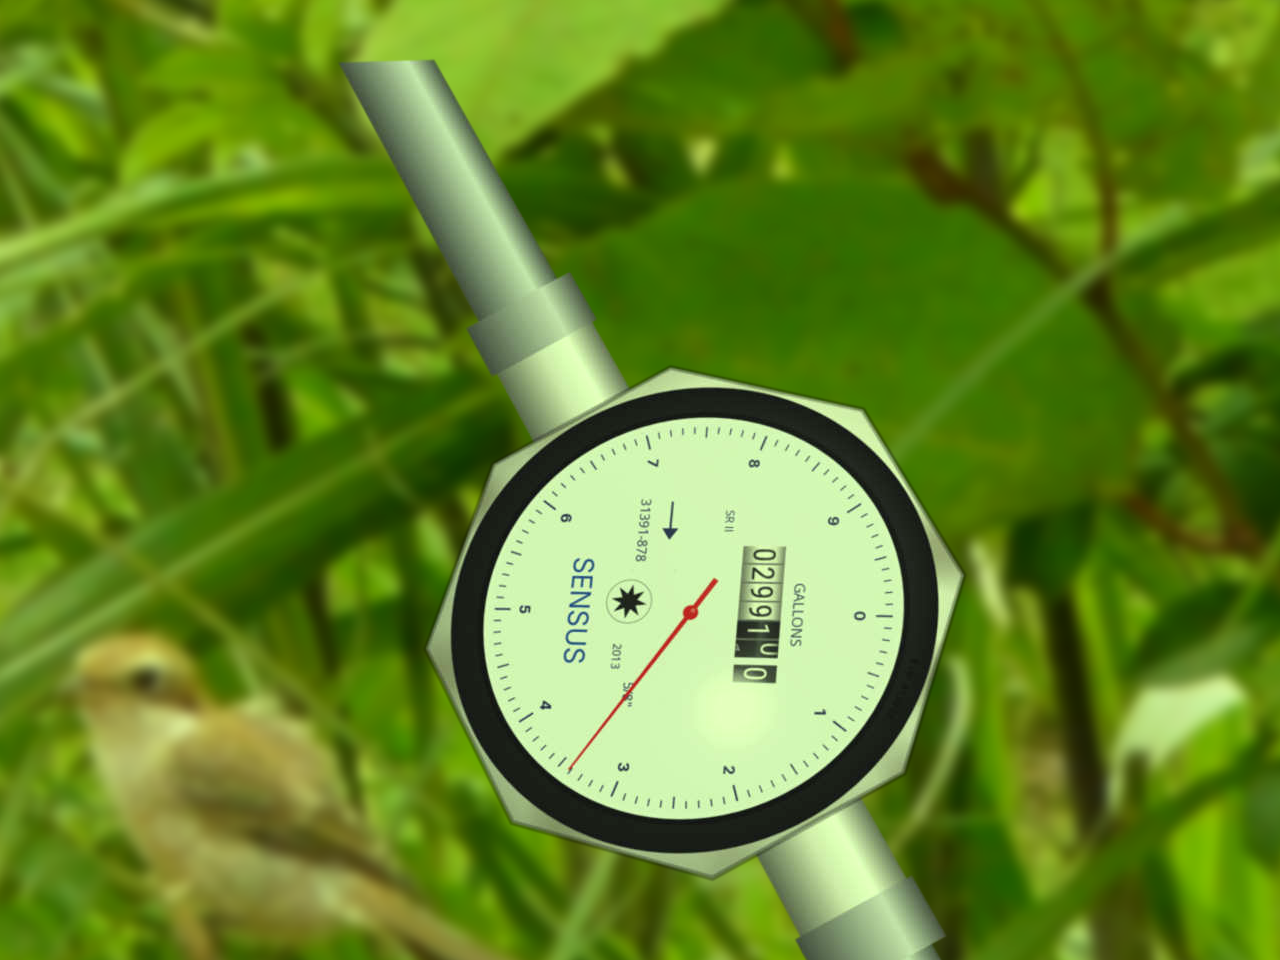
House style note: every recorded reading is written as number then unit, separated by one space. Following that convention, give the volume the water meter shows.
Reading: 299103.4 gal
